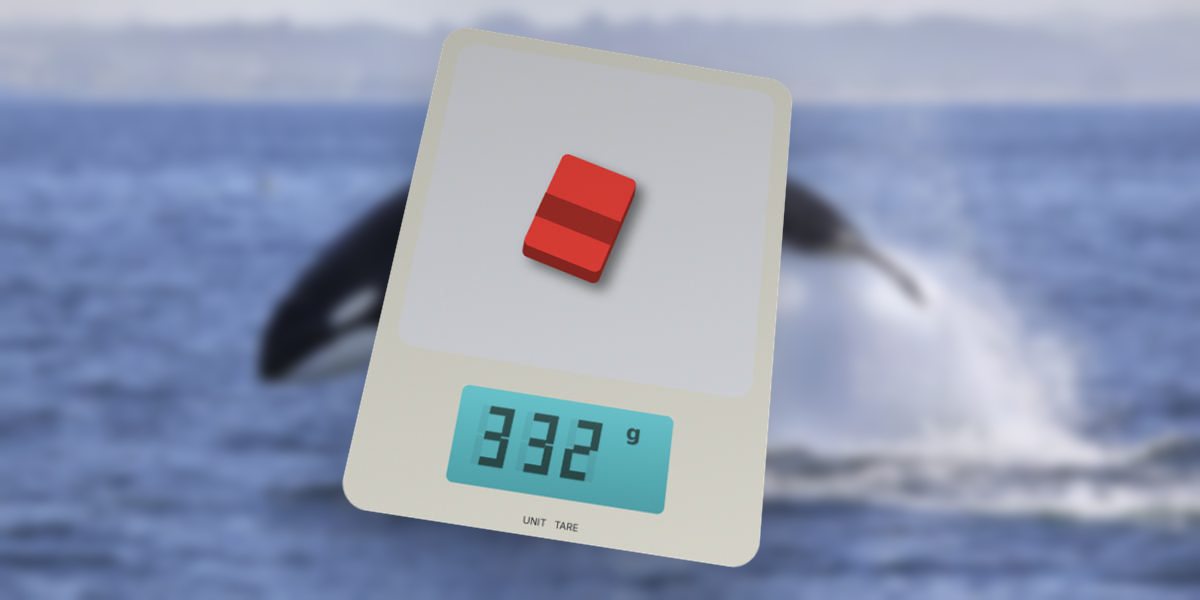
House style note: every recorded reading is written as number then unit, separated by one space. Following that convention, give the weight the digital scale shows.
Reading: 332 g
